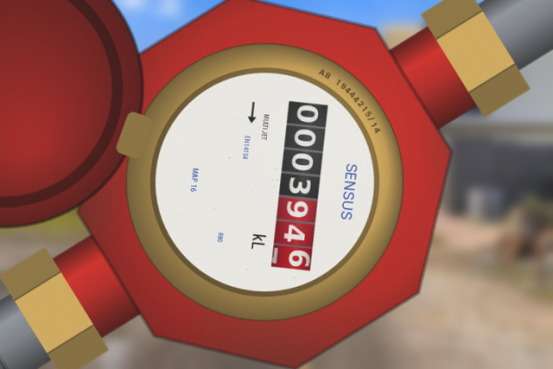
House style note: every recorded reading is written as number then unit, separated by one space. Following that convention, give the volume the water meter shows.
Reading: 3.946 kL
